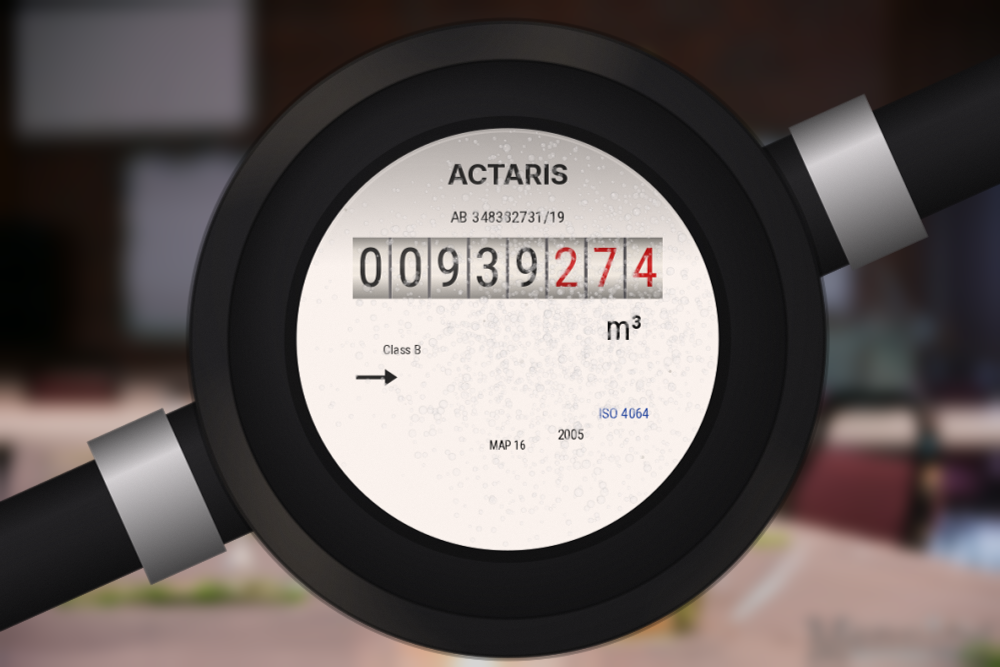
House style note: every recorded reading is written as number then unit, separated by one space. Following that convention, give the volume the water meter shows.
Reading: 939.274 m³
